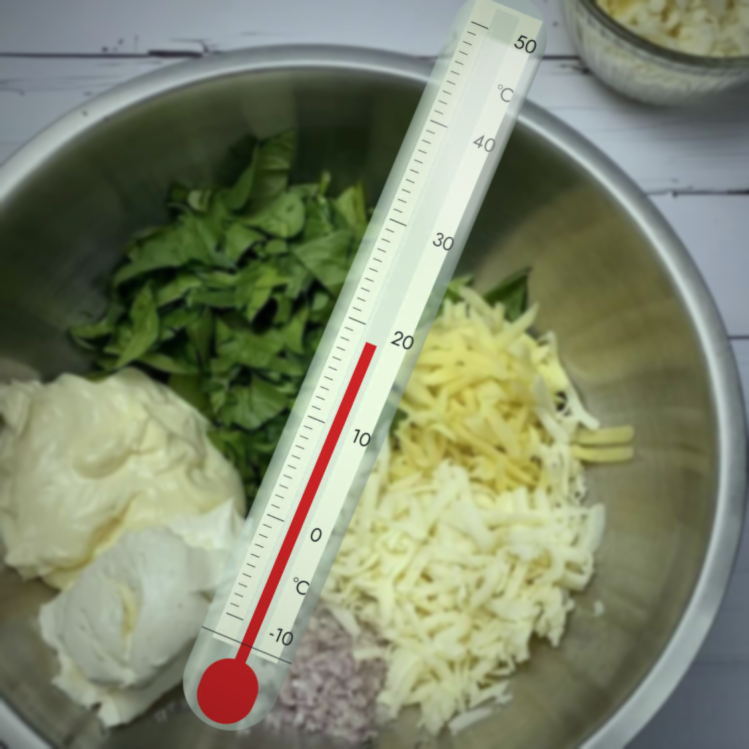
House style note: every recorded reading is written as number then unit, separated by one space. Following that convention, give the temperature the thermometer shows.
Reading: 18.5 °C
